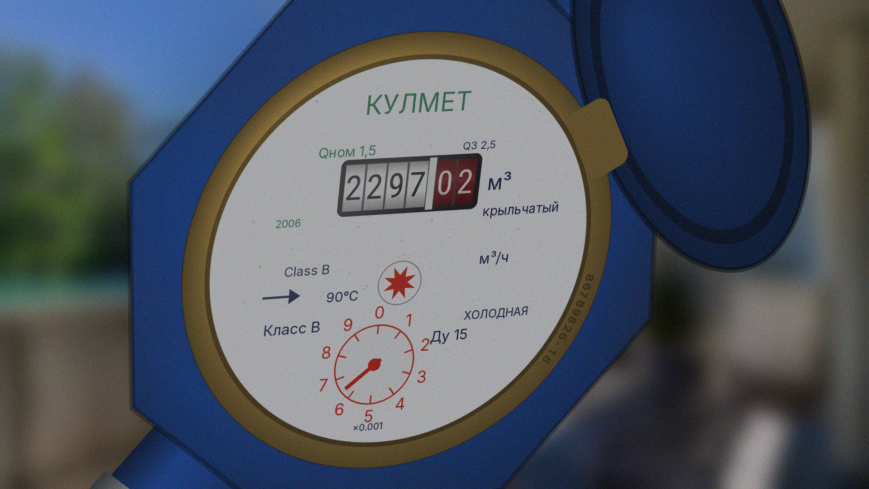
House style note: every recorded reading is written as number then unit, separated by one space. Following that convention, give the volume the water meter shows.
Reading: 2297.026 m³
